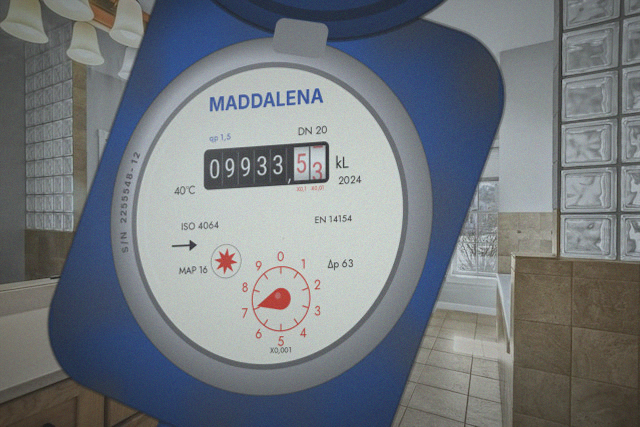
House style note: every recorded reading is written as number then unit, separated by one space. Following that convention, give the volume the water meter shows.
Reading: 9933.527 kL
